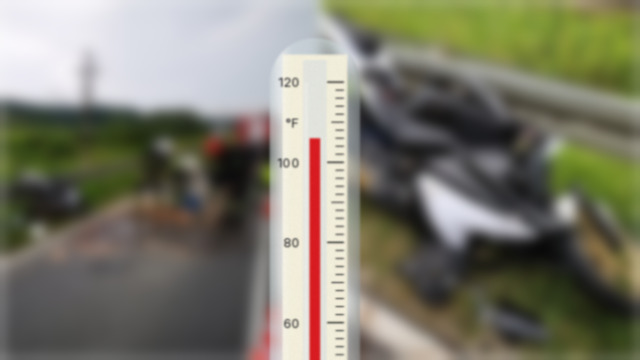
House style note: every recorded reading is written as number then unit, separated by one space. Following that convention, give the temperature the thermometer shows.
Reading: 106 °F
